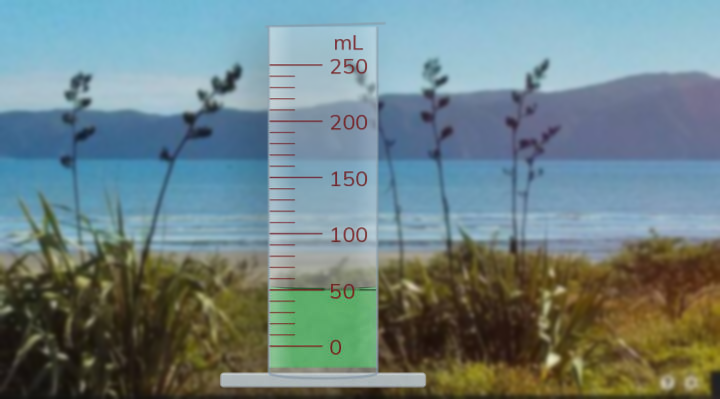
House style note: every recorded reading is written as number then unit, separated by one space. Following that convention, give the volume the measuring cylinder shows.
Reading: 50 mL
